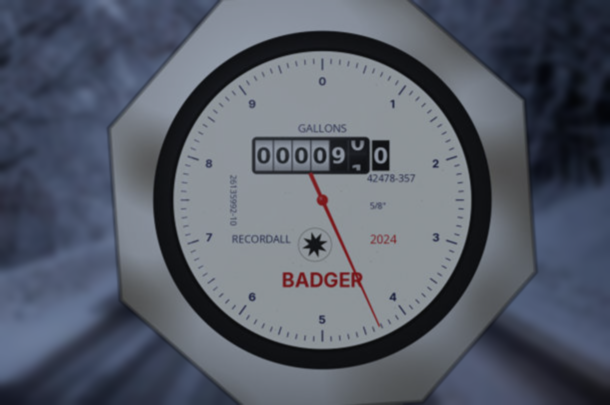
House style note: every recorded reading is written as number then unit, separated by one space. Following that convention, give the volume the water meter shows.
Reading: 904.3 gal
